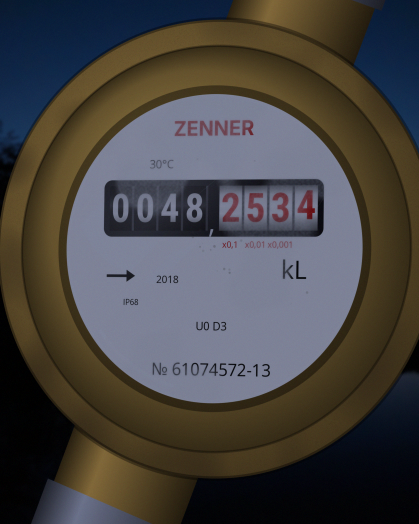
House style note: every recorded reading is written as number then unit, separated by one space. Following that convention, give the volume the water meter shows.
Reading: 48.2534 kL
